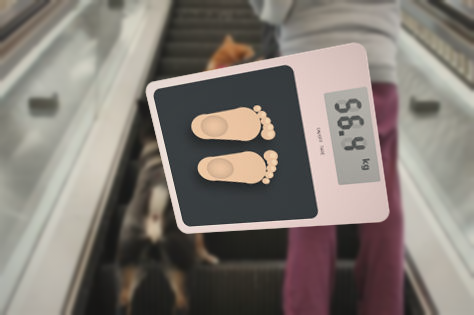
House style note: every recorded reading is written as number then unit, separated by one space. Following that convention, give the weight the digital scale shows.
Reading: 56.4 kg
